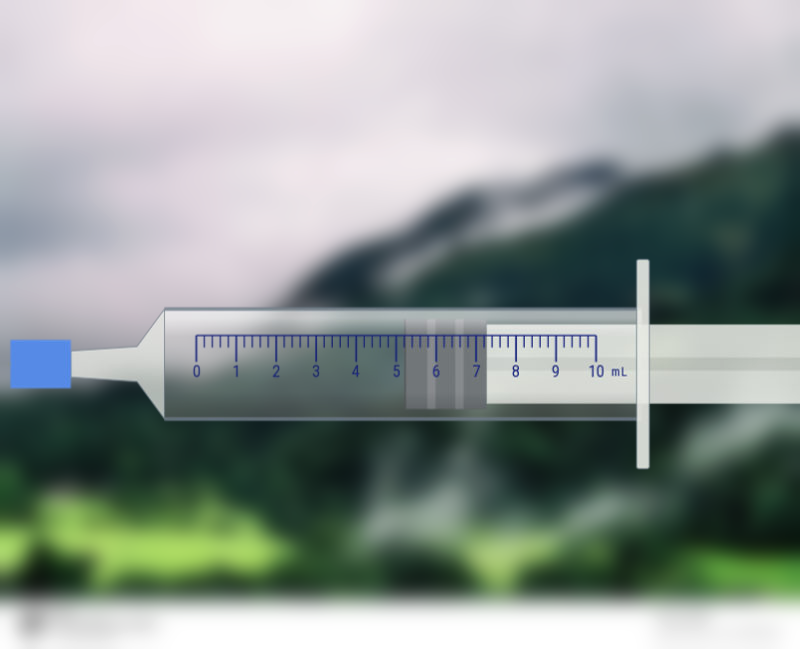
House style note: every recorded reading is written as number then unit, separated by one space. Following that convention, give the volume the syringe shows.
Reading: 5.2 mL
